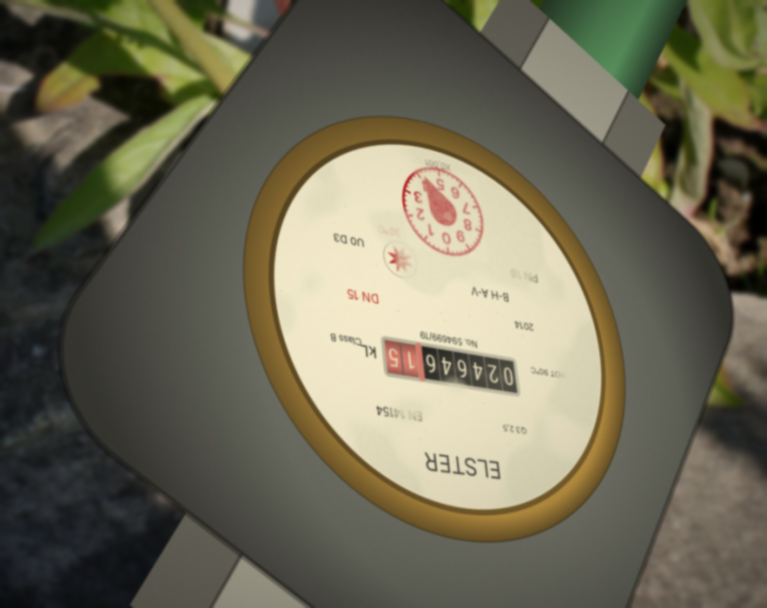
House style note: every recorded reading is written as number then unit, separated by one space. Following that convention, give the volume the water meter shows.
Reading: 24646.154 kL
